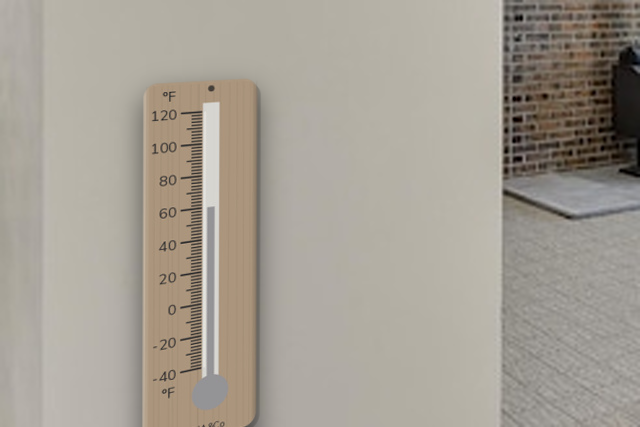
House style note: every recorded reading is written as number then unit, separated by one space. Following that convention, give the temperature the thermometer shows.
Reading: 60 °F
